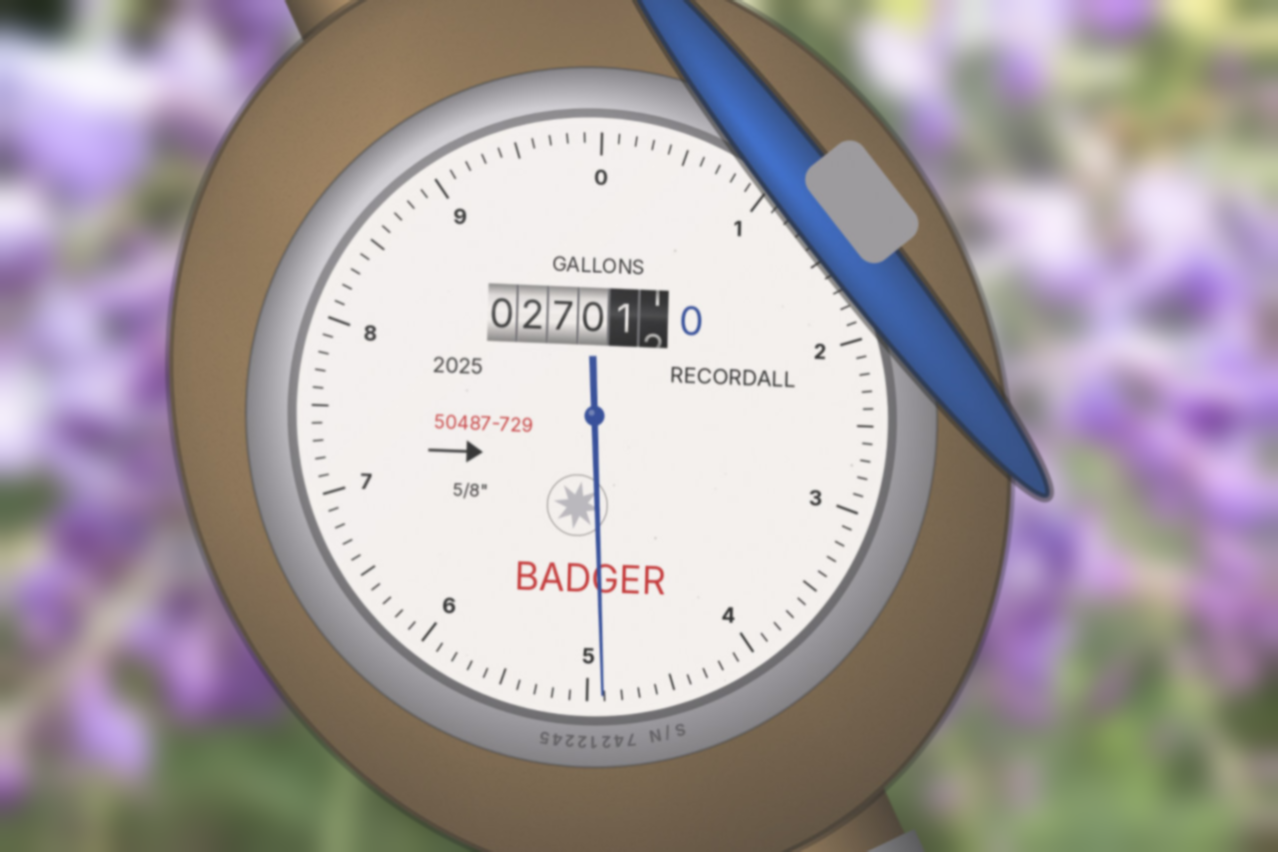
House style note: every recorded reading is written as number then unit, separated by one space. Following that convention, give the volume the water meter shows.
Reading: 270114.9 gal
